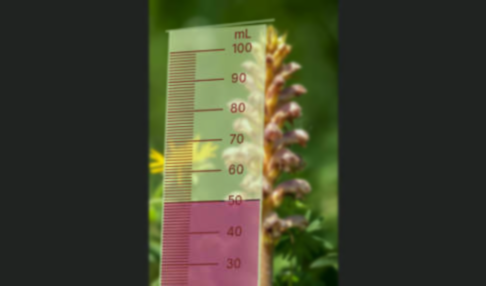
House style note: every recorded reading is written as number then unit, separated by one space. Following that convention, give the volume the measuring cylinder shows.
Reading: 50 mL
